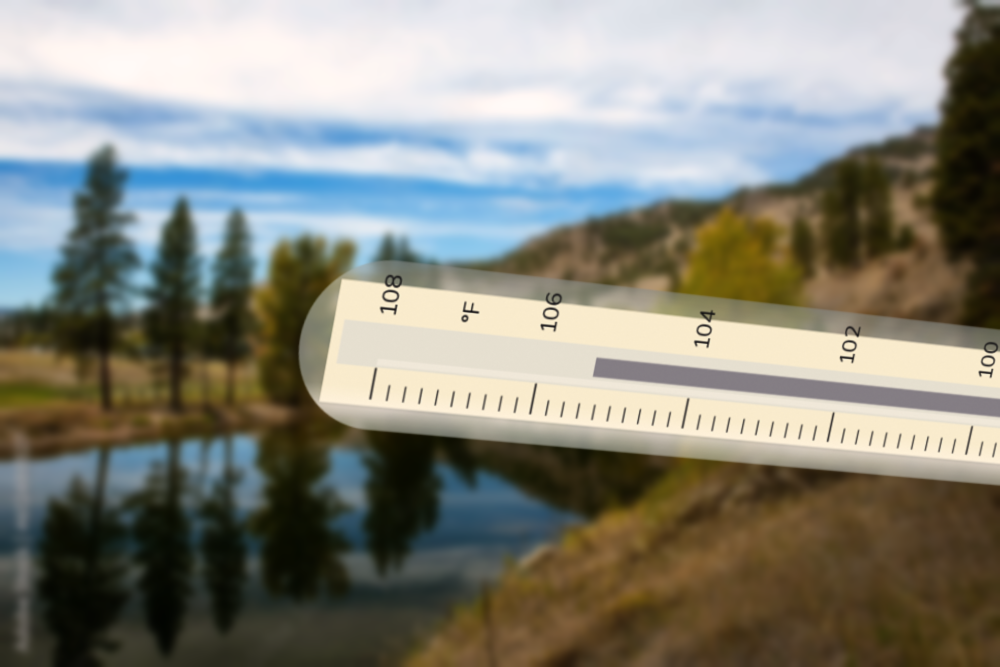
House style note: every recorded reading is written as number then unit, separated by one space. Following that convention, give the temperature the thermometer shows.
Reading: 105.3 °F
